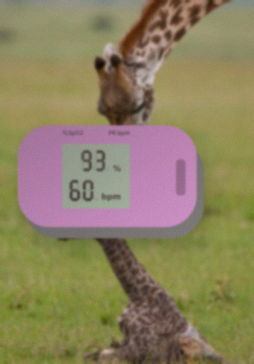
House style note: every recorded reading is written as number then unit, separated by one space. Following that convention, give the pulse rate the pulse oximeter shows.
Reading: 60 bpm
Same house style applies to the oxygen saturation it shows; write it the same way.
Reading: 93 %
